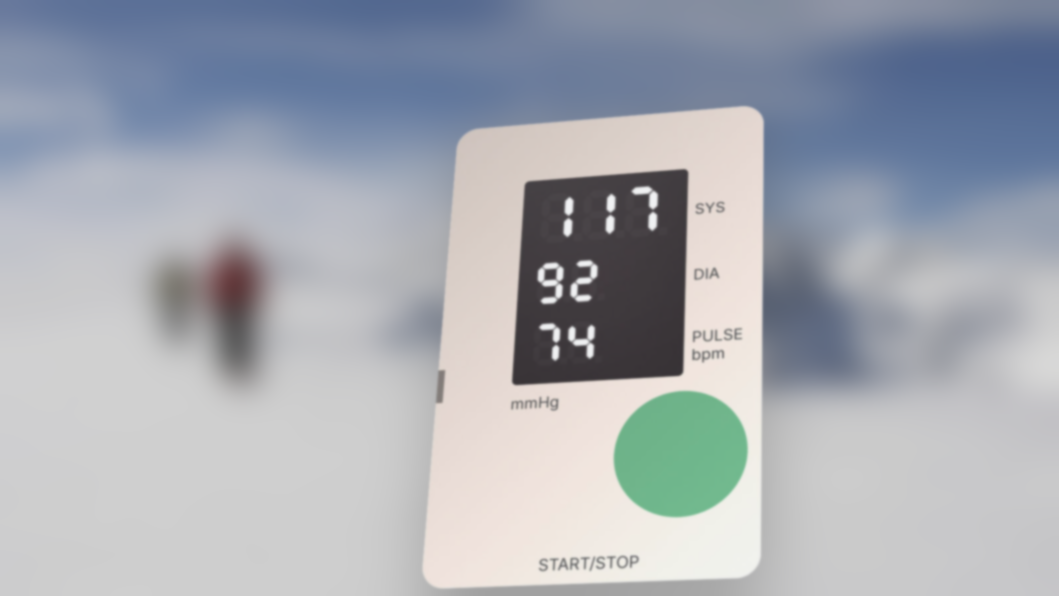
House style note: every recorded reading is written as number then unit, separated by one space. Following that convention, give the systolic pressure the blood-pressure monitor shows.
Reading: 117 mmHg
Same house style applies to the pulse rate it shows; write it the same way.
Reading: 74 bpm
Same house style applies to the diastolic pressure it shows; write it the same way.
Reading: 92 mmHg
